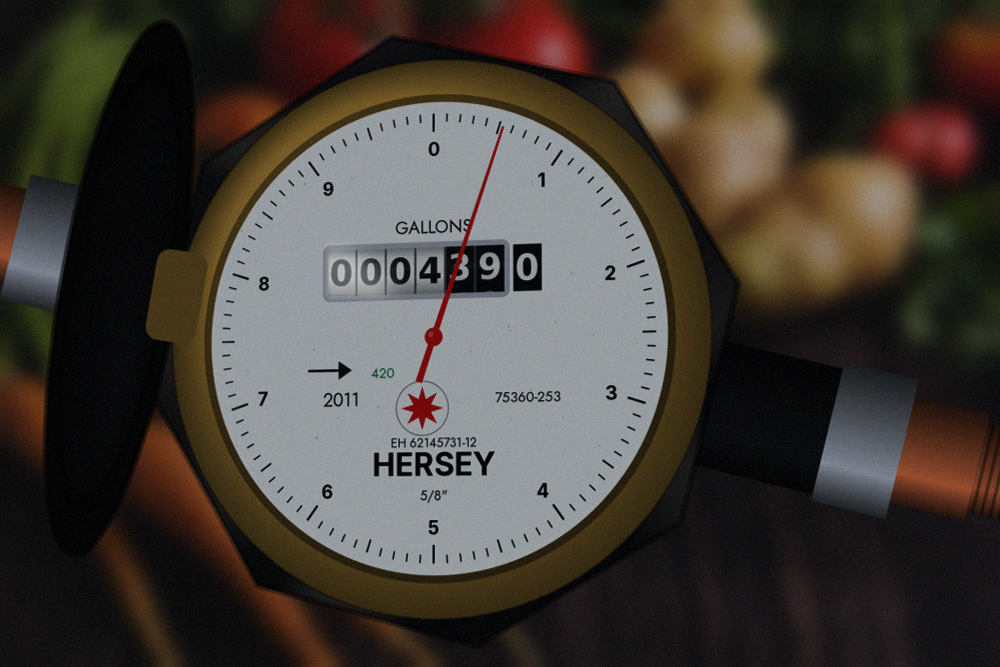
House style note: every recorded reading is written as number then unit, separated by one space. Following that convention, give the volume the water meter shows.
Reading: 4390.5 gal
